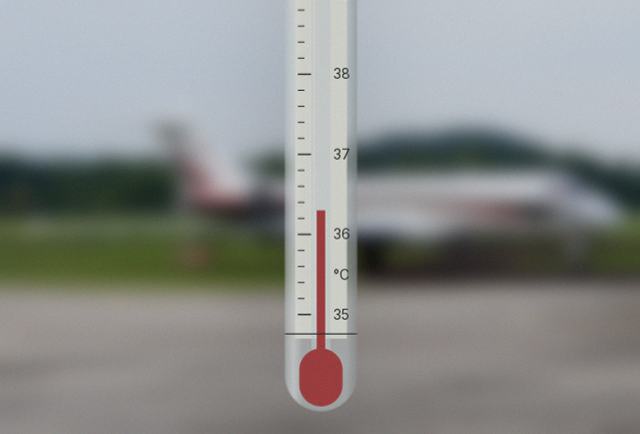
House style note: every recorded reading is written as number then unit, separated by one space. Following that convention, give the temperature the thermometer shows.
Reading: 36.3 °C
